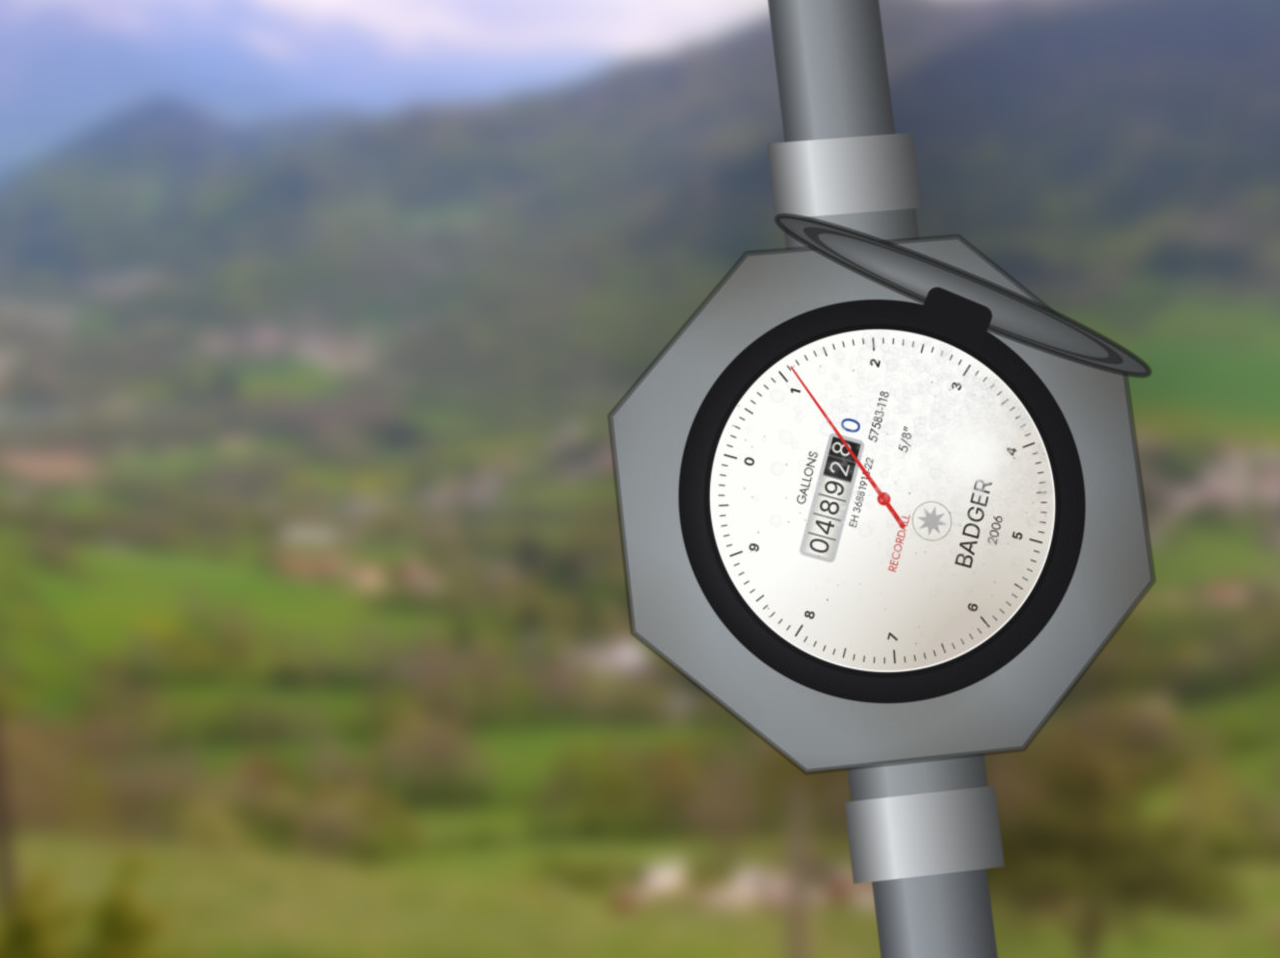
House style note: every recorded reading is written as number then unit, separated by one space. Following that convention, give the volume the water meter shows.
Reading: 489281.1 gal
